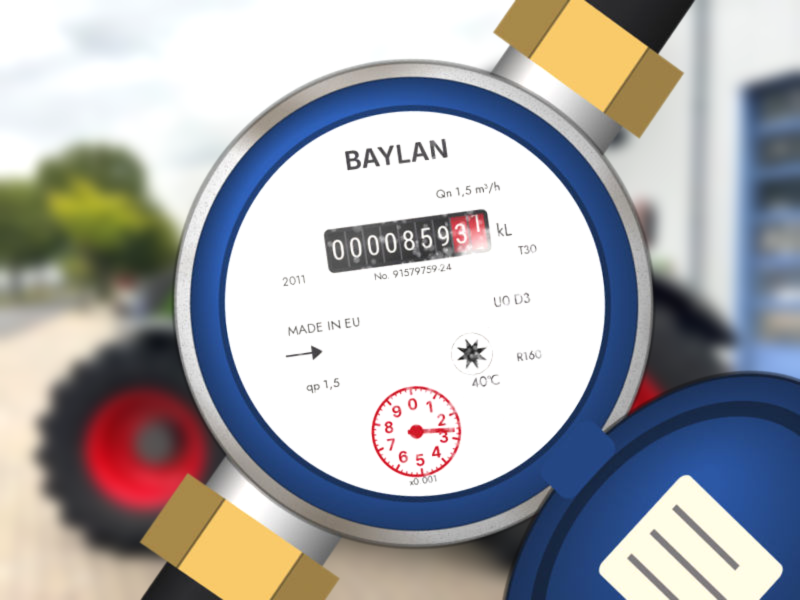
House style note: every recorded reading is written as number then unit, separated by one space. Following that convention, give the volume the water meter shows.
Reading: 859.312 kL
